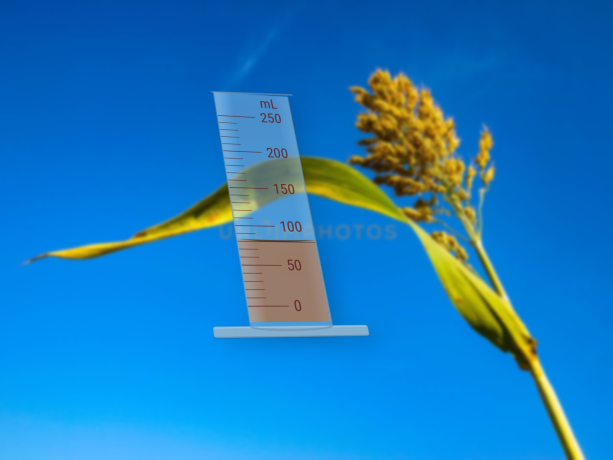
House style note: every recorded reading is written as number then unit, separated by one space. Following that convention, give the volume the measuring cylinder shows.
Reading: 80 mL
